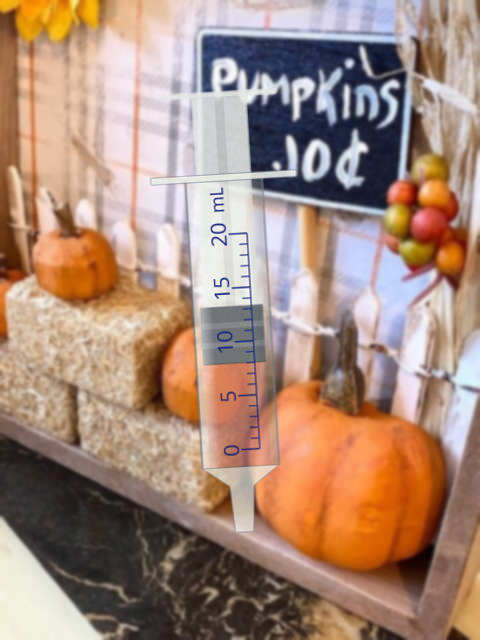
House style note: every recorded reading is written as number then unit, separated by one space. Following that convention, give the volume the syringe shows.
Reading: 8 mL
